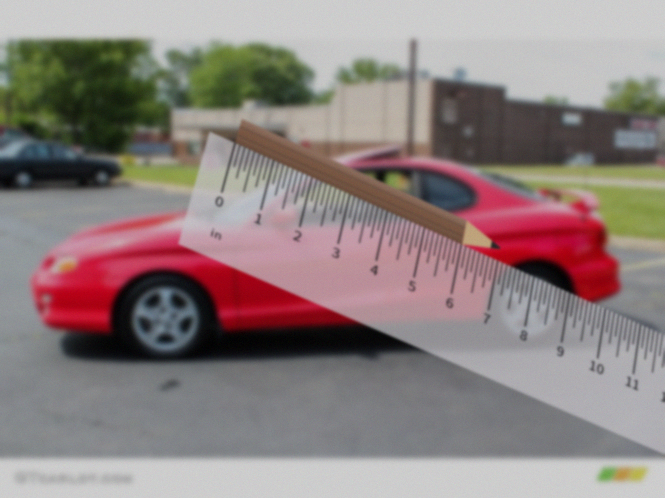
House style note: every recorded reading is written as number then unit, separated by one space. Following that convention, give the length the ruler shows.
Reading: 7 in
